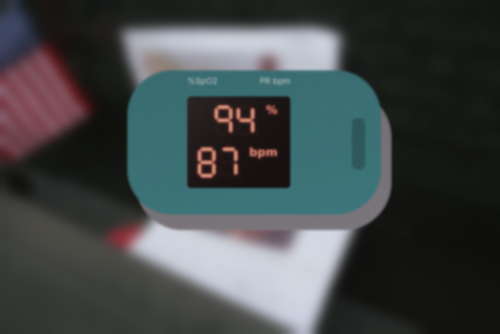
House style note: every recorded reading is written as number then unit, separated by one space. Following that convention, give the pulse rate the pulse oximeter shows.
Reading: 87 bpm
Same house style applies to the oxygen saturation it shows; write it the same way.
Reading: 94 %
